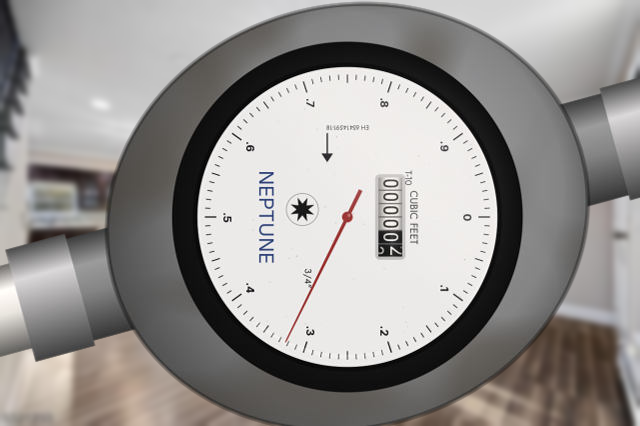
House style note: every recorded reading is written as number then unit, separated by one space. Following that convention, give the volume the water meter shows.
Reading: 2.32 ft³
